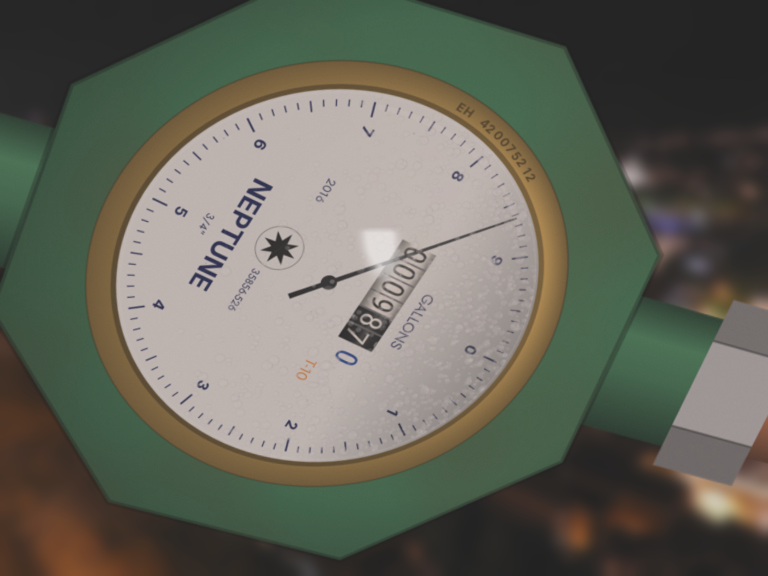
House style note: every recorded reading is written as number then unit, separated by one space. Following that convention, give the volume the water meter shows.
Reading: 9868.6 gal
